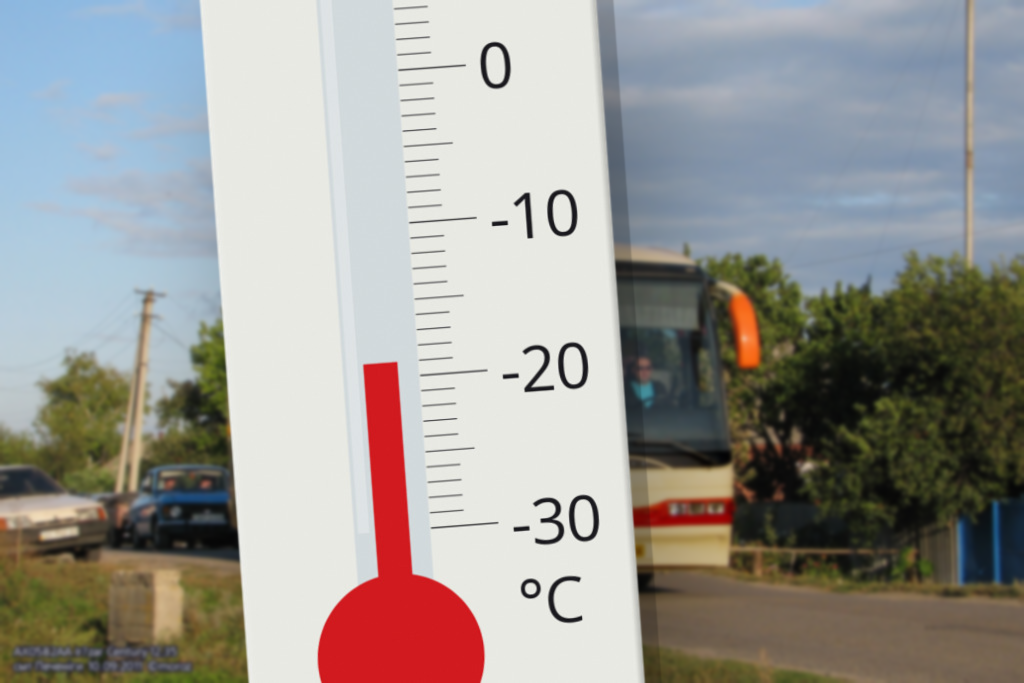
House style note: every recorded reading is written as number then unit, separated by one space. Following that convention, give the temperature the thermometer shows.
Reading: -19 °C
